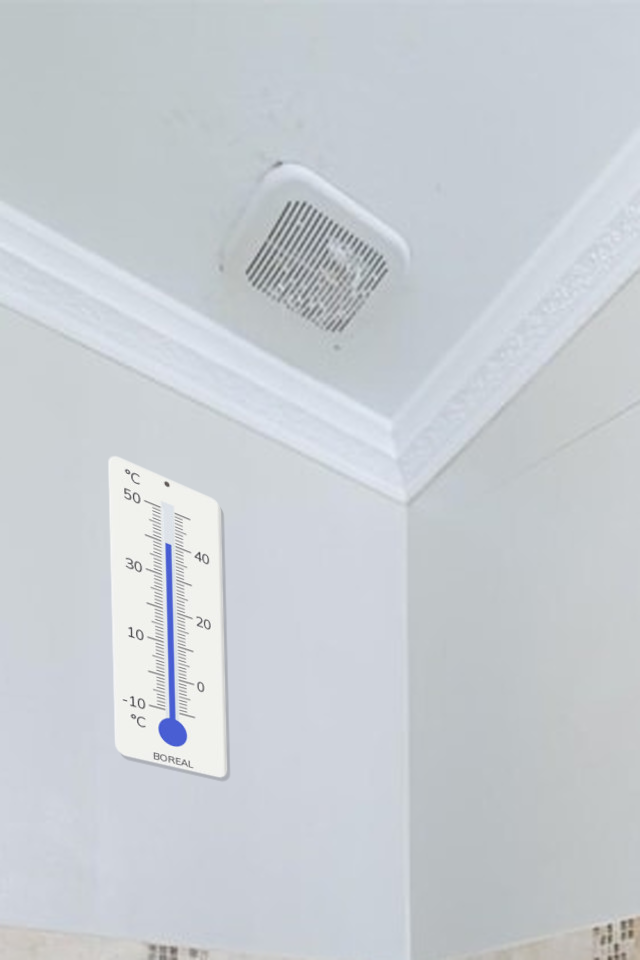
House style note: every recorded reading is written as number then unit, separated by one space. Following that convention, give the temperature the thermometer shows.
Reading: 40 °C
